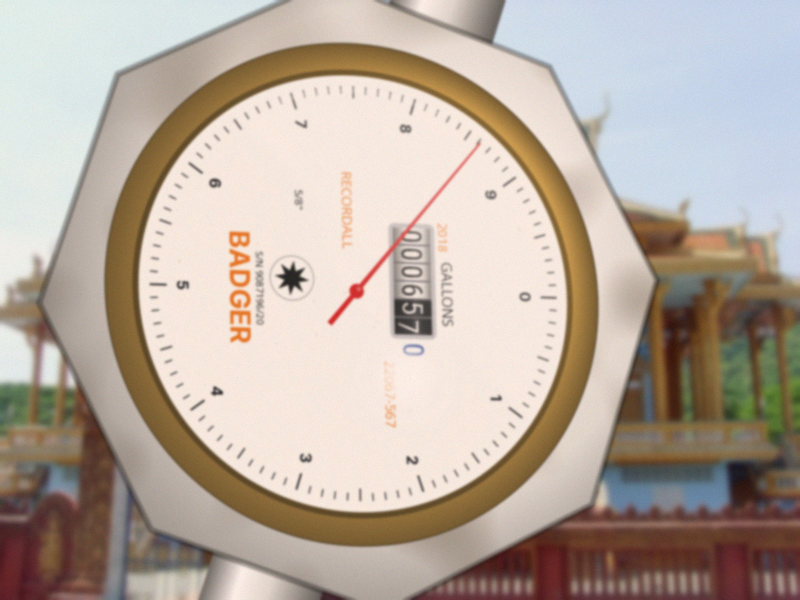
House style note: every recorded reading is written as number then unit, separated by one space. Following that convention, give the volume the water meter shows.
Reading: 6568.6 gal
